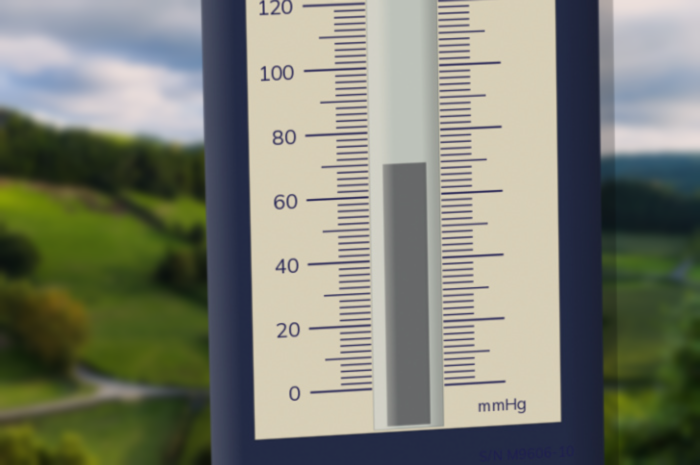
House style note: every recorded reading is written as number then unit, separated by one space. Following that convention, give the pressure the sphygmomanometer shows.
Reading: 70 mmHg
